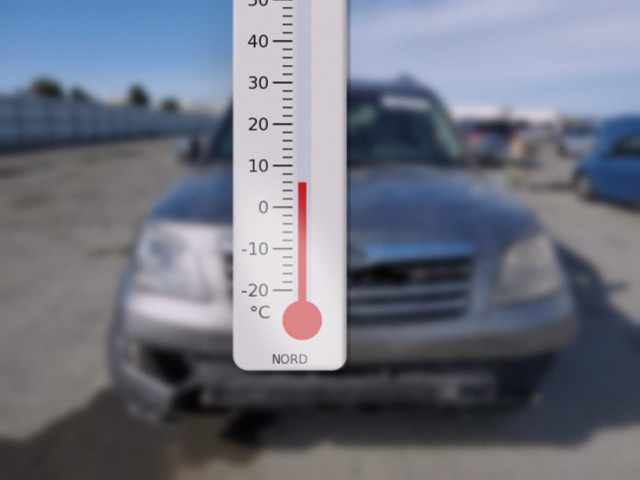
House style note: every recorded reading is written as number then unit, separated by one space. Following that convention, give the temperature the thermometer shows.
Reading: 6 °C
